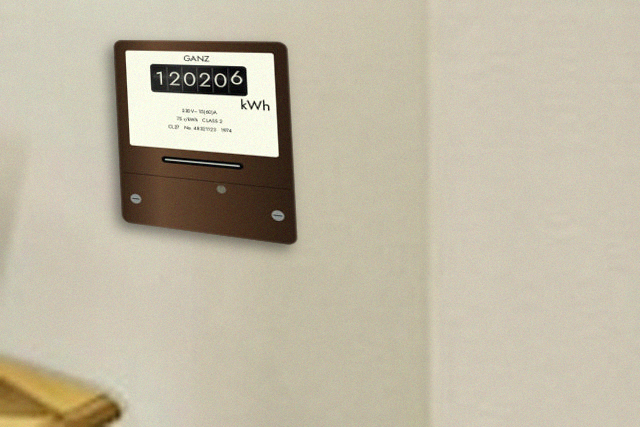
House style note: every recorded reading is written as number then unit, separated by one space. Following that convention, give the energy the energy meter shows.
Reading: 120206 kWh
